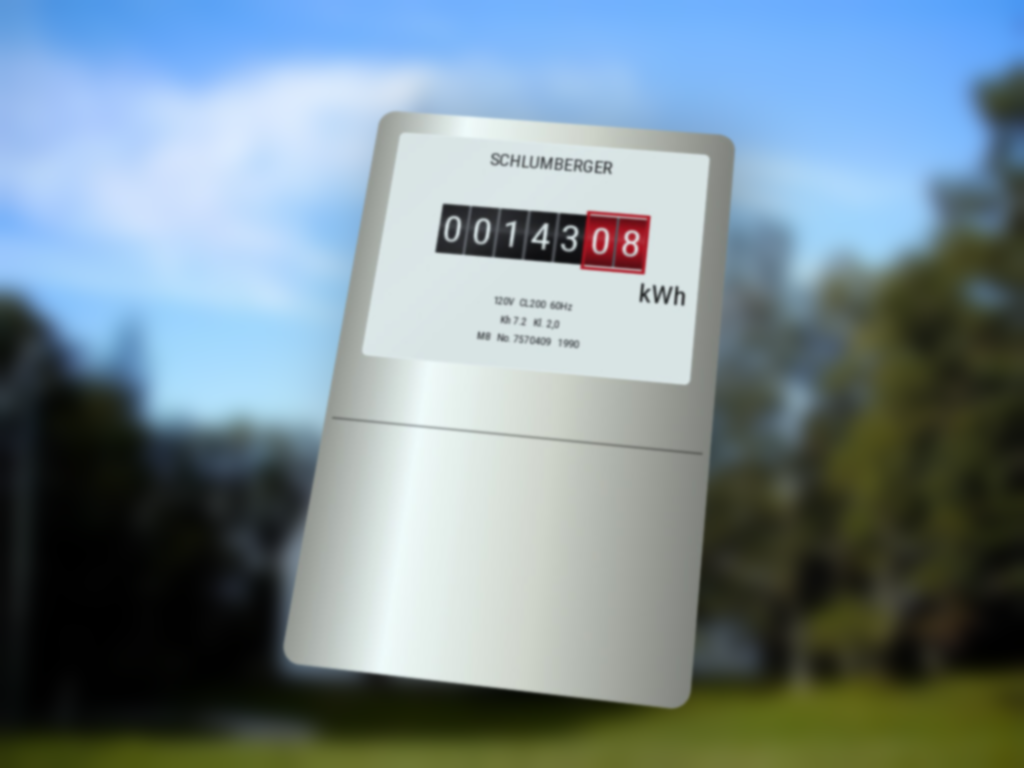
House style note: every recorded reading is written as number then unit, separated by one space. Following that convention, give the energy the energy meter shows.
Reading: 143.08 kWh
